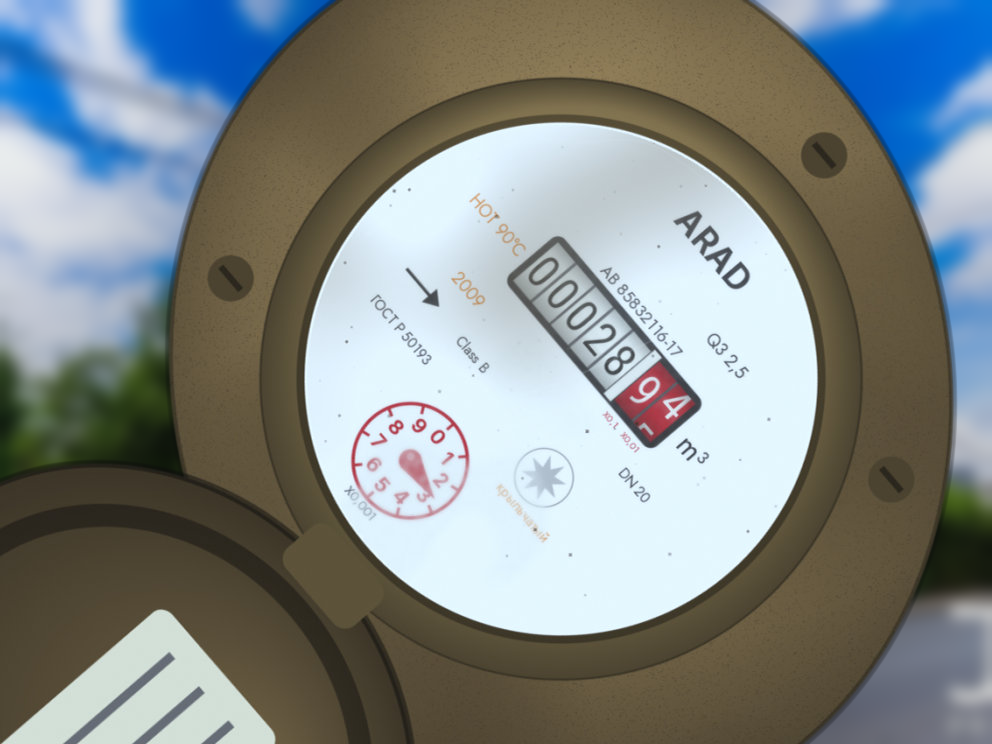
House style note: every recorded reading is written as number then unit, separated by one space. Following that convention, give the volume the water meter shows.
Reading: 28.942 m³
